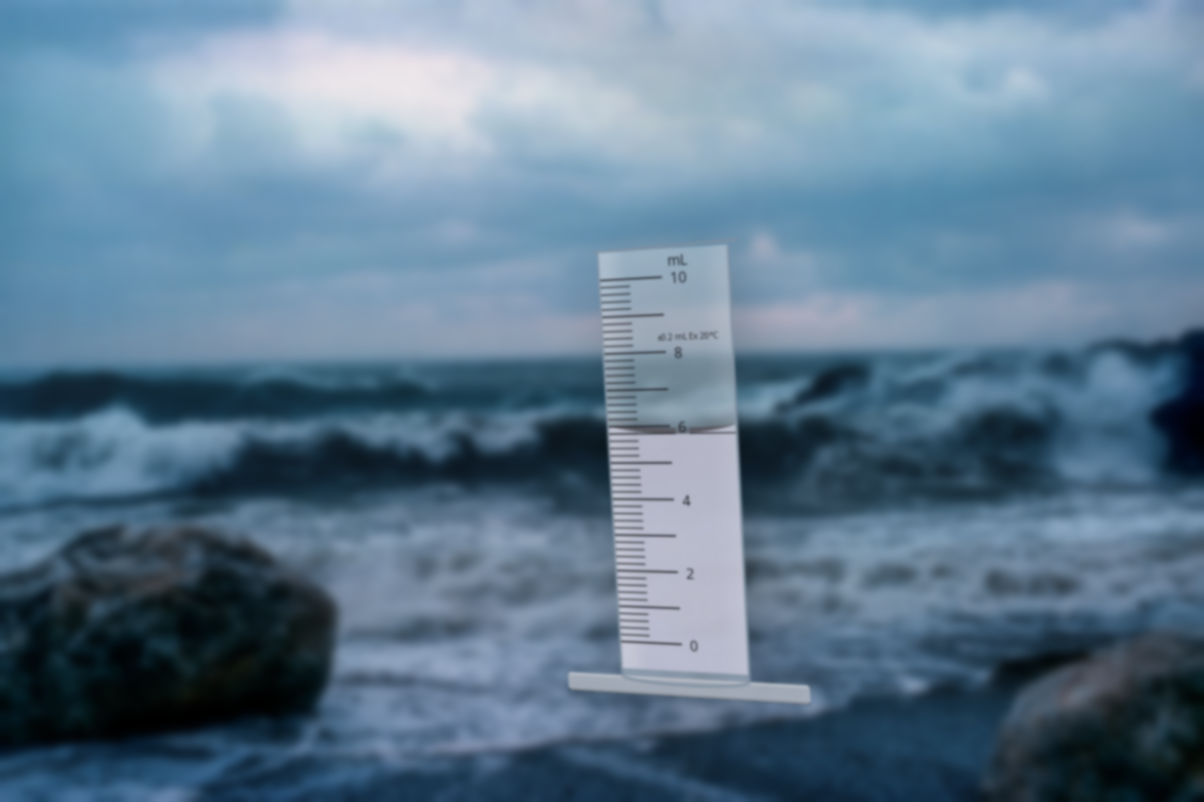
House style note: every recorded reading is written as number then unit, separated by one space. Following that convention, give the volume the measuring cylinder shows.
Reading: 5.8 mL
